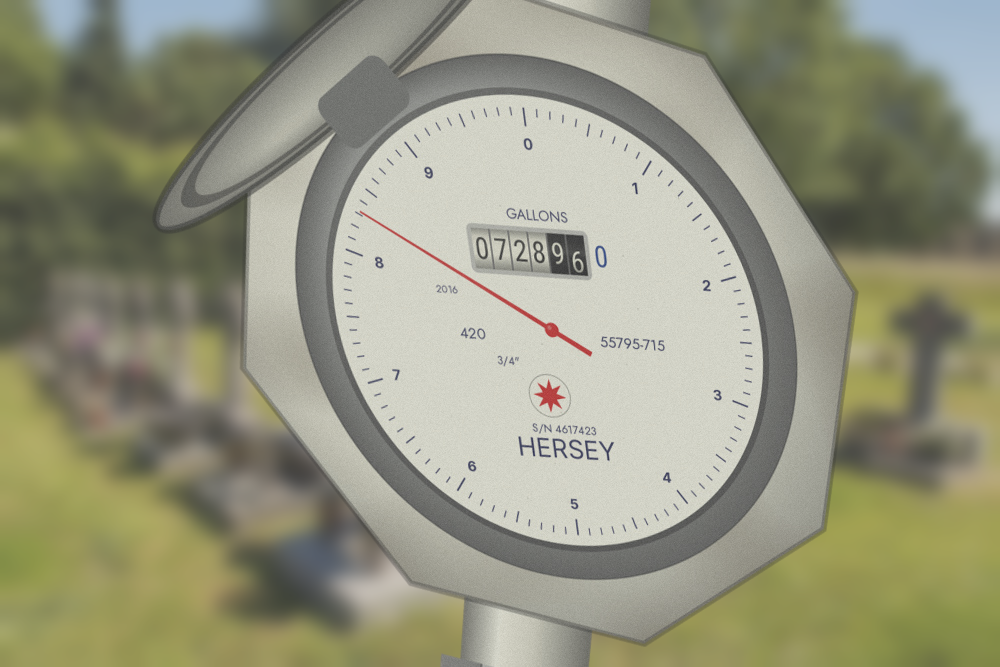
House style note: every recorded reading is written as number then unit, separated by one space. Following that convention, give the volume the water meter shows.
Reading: 728958.3 gal
